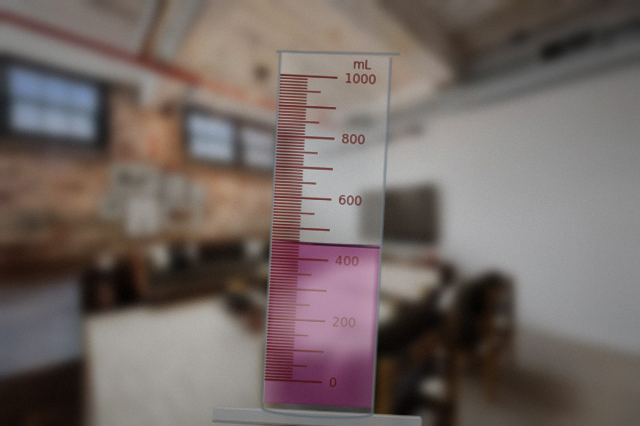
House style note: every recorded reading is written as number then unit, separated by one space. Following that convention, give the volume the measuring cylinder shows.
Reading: 450 mL
